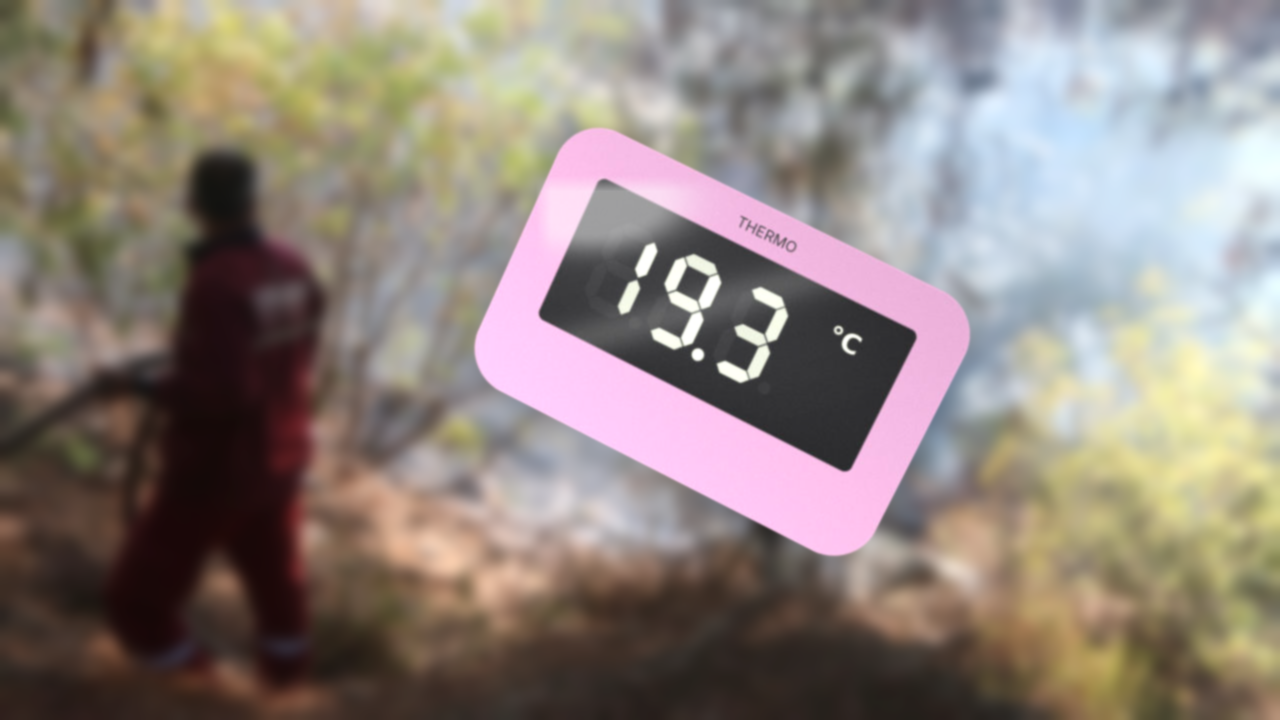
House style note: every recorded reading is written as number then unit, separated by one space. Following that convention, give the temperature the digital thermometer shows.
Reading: 19.3 °C
